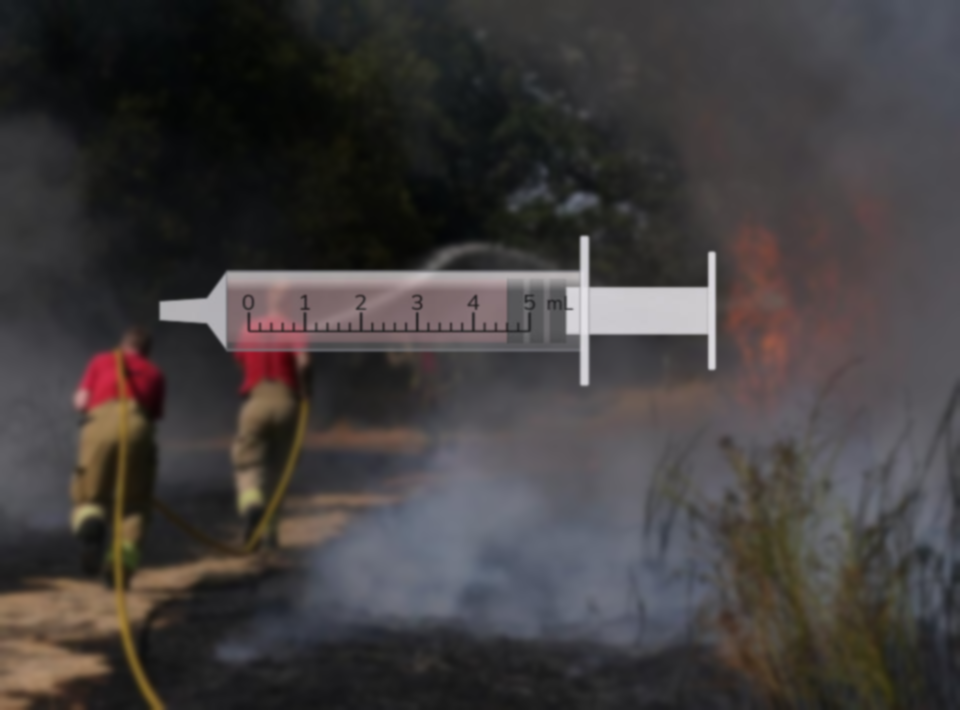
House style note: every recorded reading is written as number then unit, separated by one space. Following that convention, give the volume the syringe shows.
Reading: 4.6 mL
